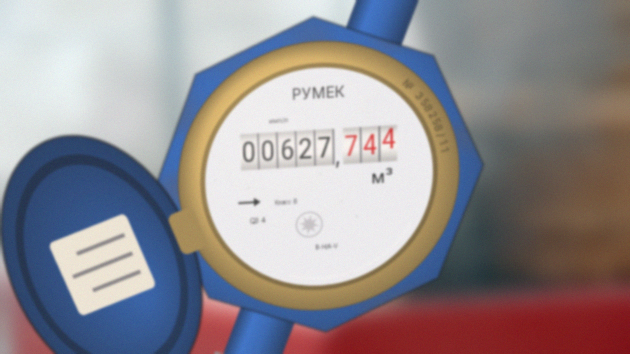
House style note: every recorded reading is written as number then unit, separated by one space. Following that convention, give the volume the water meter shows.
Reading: 627.744 m³
